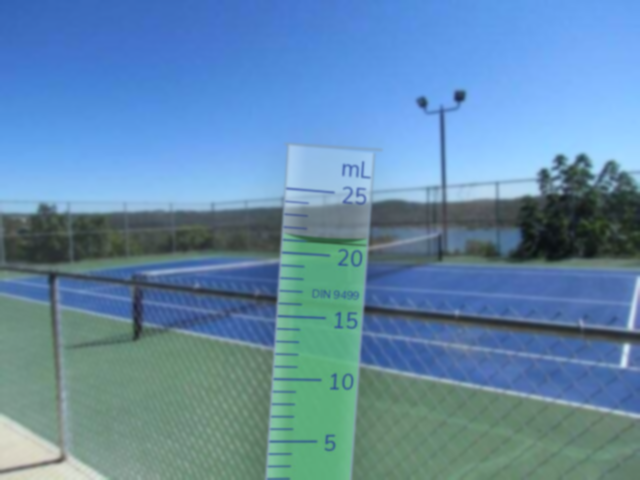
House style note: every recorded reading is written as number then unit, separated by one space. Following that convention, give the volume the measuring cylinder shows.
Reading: 21 mL
